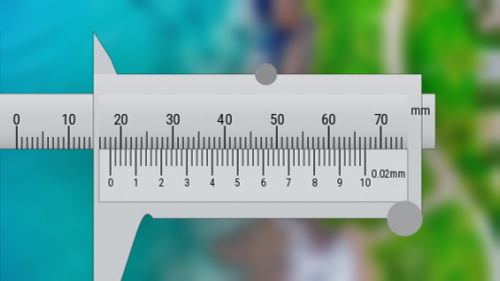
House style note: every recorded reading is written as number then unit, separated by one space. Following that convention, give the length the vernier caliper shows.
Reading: 18.0 mm
